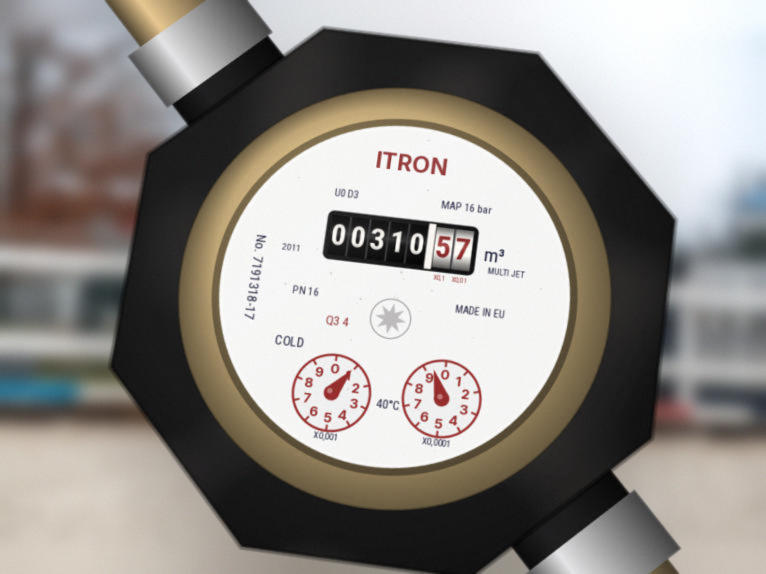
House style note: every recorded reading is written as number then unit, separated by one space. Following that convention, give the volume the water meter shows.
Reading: 310.5709 m³
